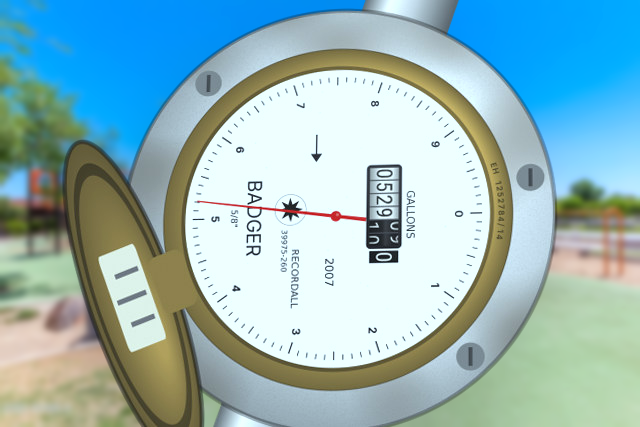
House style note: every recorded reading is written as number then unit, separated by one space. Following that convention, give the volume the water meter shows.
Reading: 529095.2 gal
